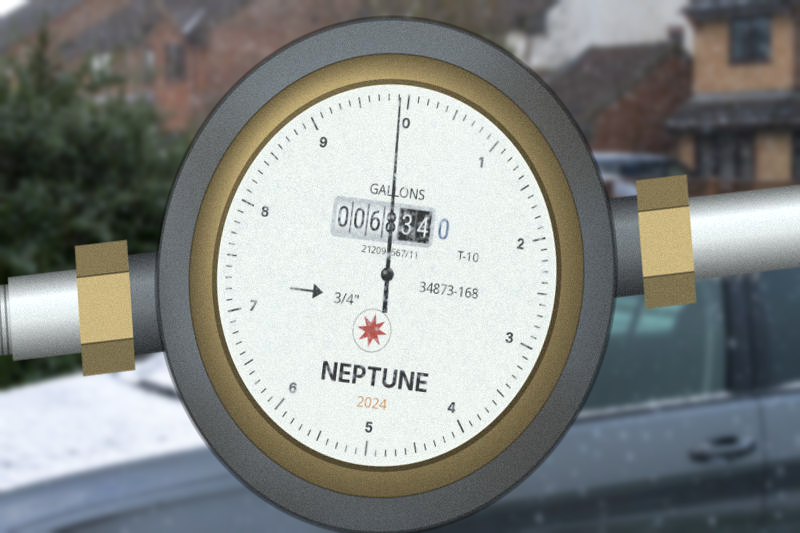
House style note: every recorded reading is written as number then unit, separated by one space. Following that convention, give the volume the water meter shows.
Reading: 68339.9 gal
